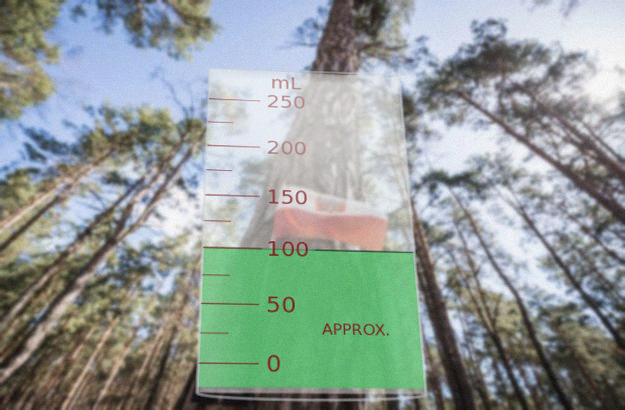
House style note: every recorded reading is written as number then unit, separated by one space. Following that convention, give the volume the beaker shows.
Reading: 100 mL
